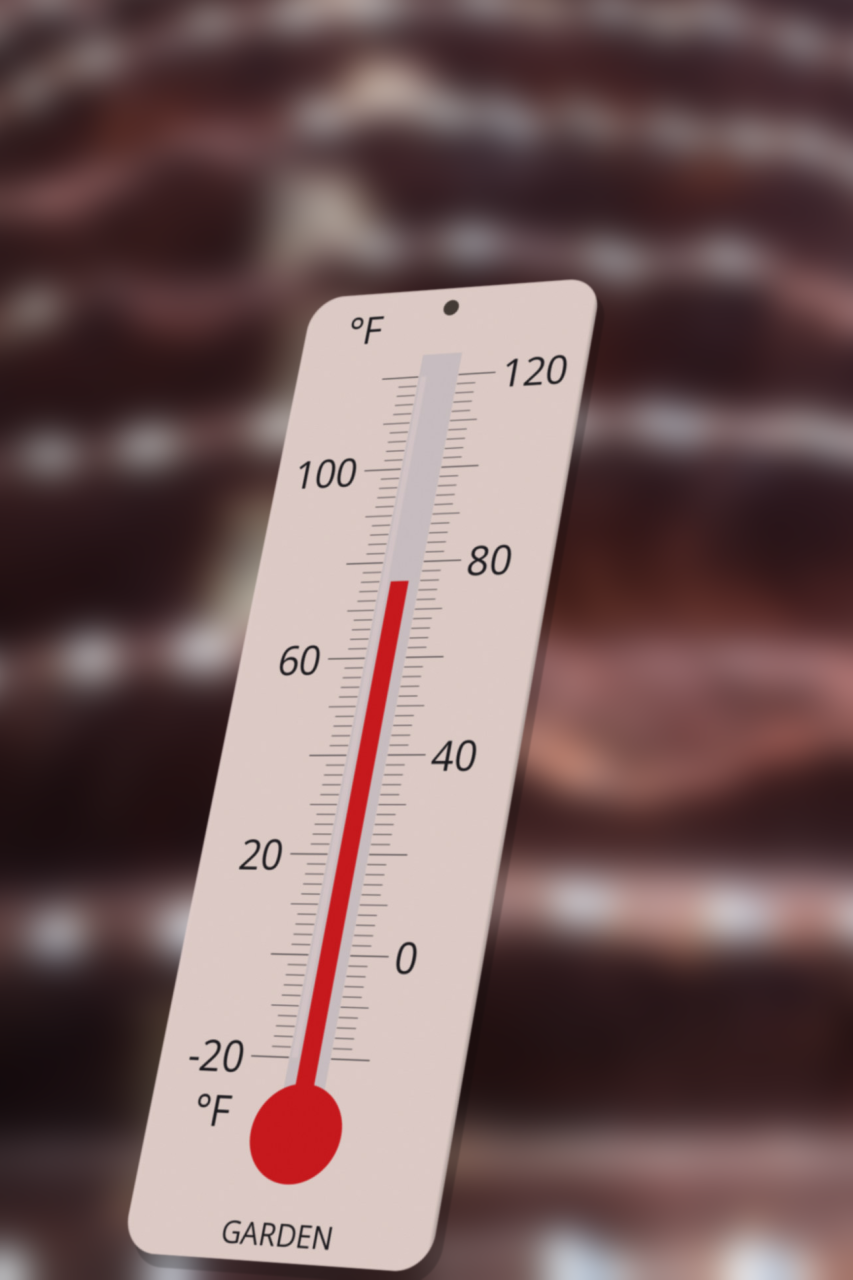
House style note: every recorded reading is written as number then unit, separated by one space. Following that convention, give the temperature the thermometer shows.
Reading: 76 °F
